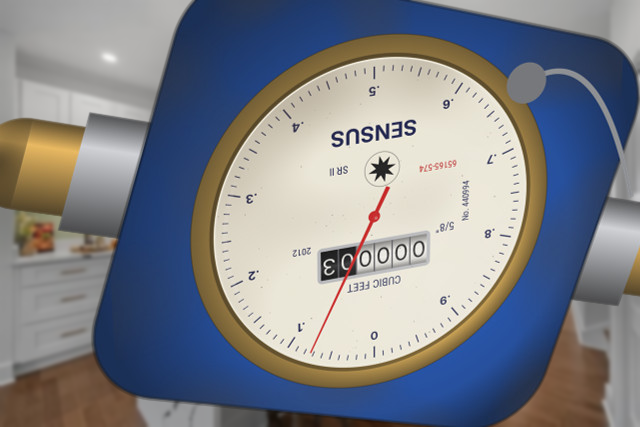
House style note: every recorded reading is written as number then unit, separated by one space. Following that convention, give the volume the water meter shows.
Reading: 3.07 ft³
